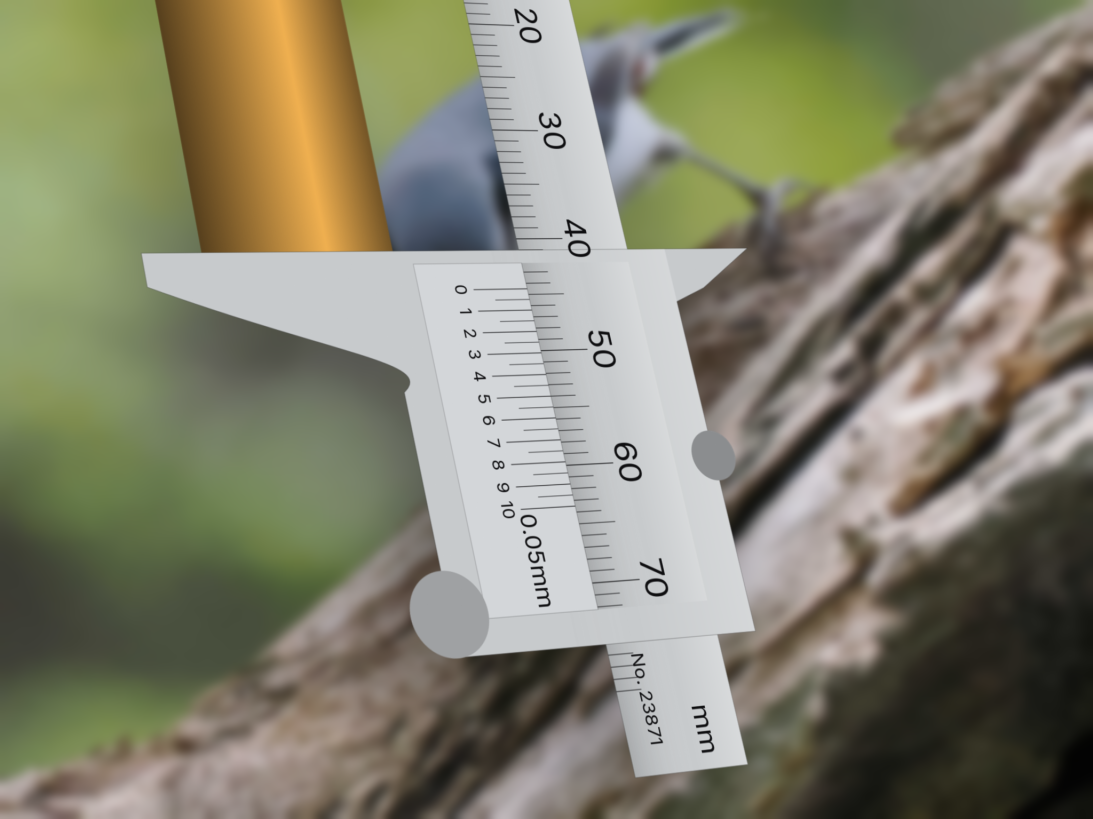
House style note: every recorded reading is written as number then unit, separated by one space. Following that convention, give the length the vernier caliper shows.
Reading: 44.5 mm
